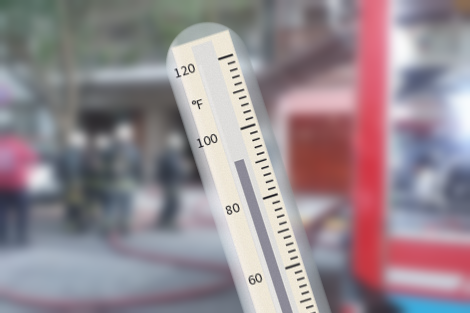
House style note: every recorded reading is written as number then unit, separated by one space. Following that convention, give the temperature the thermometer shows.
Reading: 92 °F
